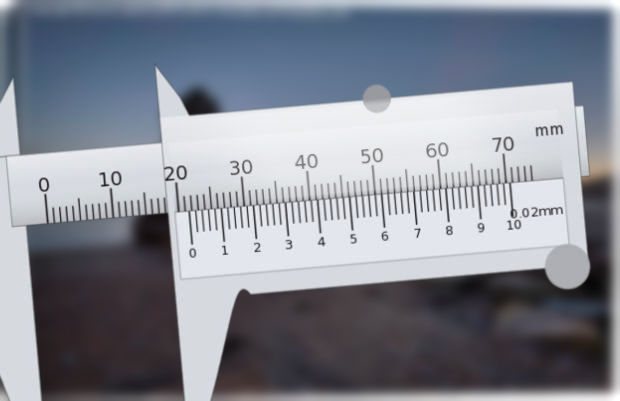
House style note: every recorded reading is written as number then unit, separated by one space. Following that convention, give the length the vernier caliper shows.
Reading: 21.6 mm
